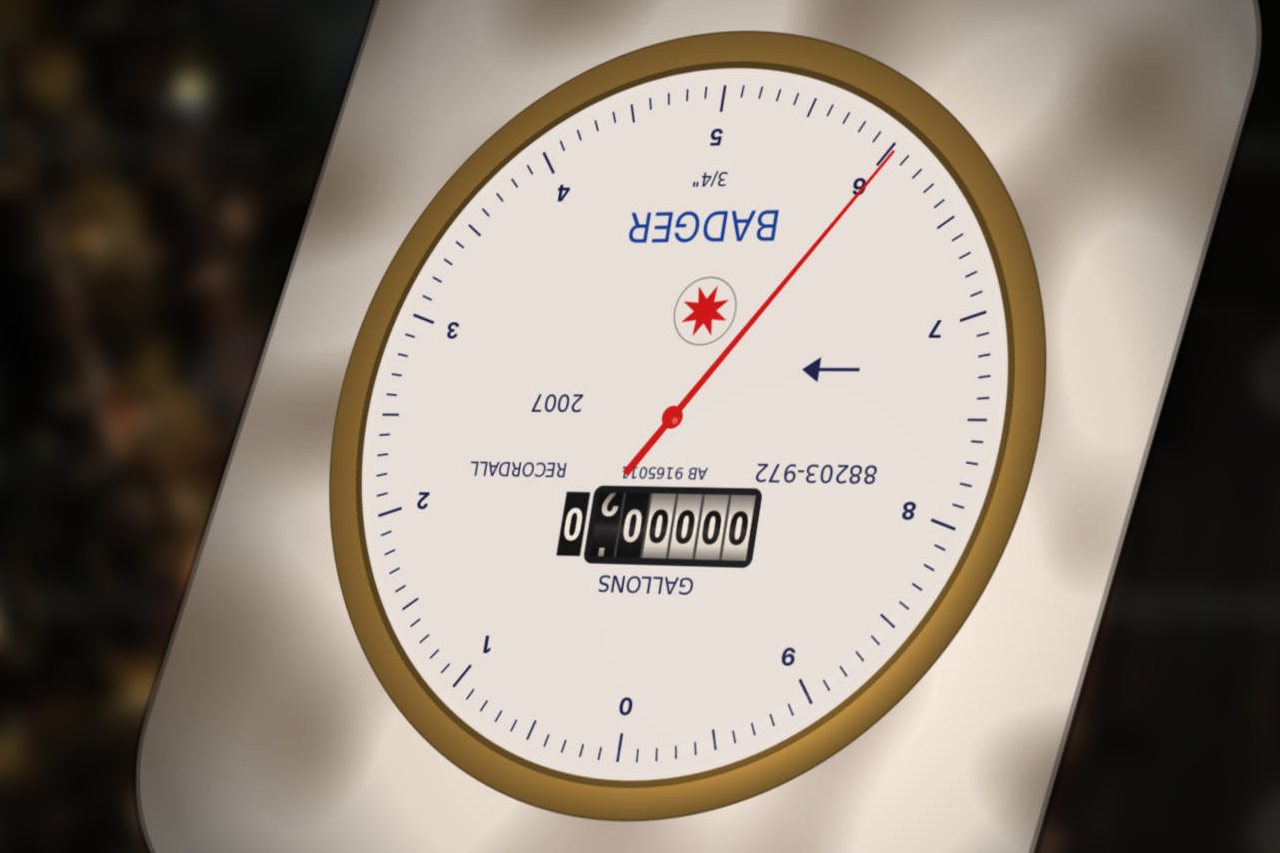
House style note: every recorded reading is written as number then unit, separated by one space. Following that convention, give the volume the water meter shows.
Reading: 16.0 gal
